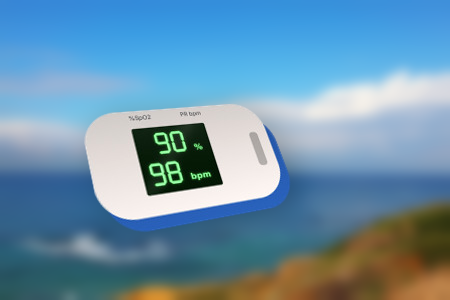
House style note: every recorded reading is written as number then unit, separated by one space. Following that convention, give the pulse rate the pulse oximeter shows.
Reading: 98 bpm
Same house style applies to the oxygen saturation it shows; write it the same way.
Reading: 90 %
